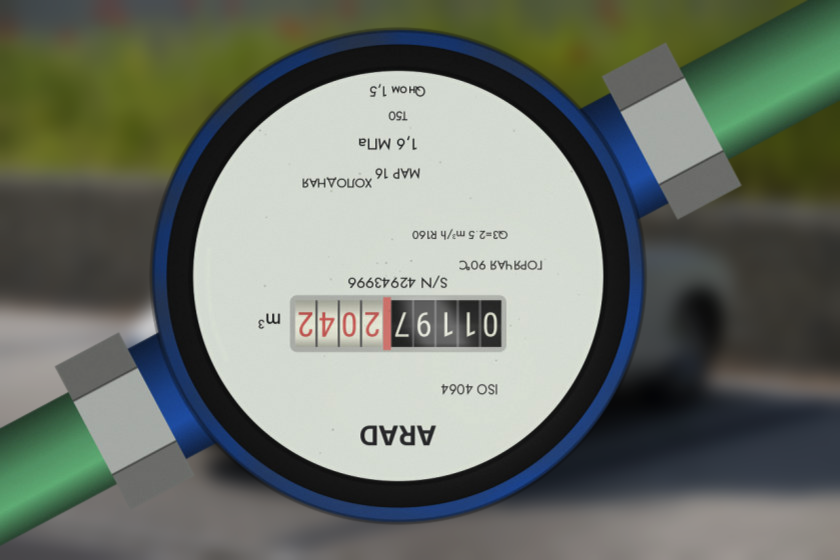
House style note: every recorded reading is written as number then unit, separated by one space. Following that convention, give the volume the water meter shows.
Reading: 1197.2042 m³
